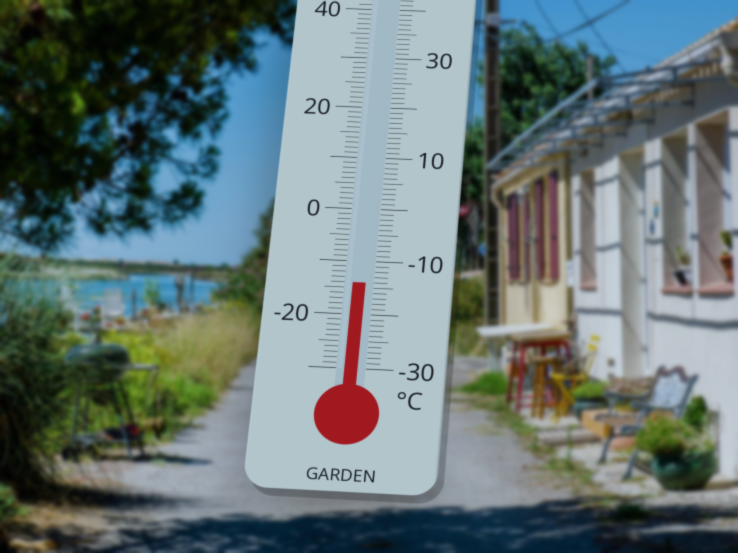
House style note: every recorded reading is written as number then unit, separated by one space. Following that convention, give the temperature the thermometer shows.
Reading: -14 °C
